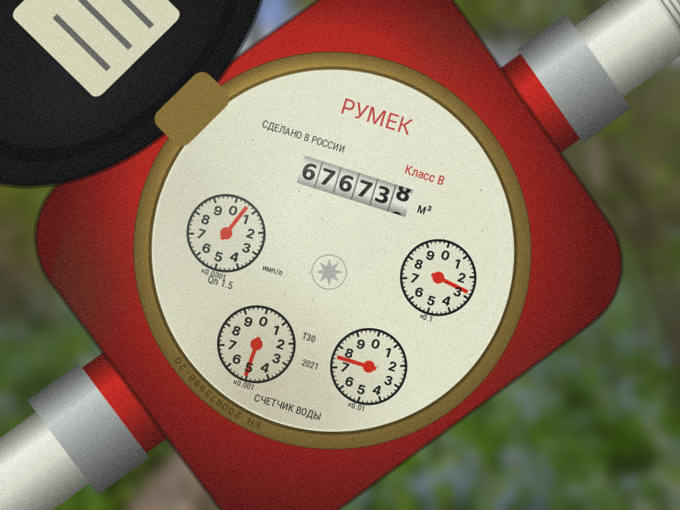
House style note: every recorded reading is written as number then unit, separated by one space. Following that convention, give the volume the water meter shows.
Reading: 676738.2750 m³
